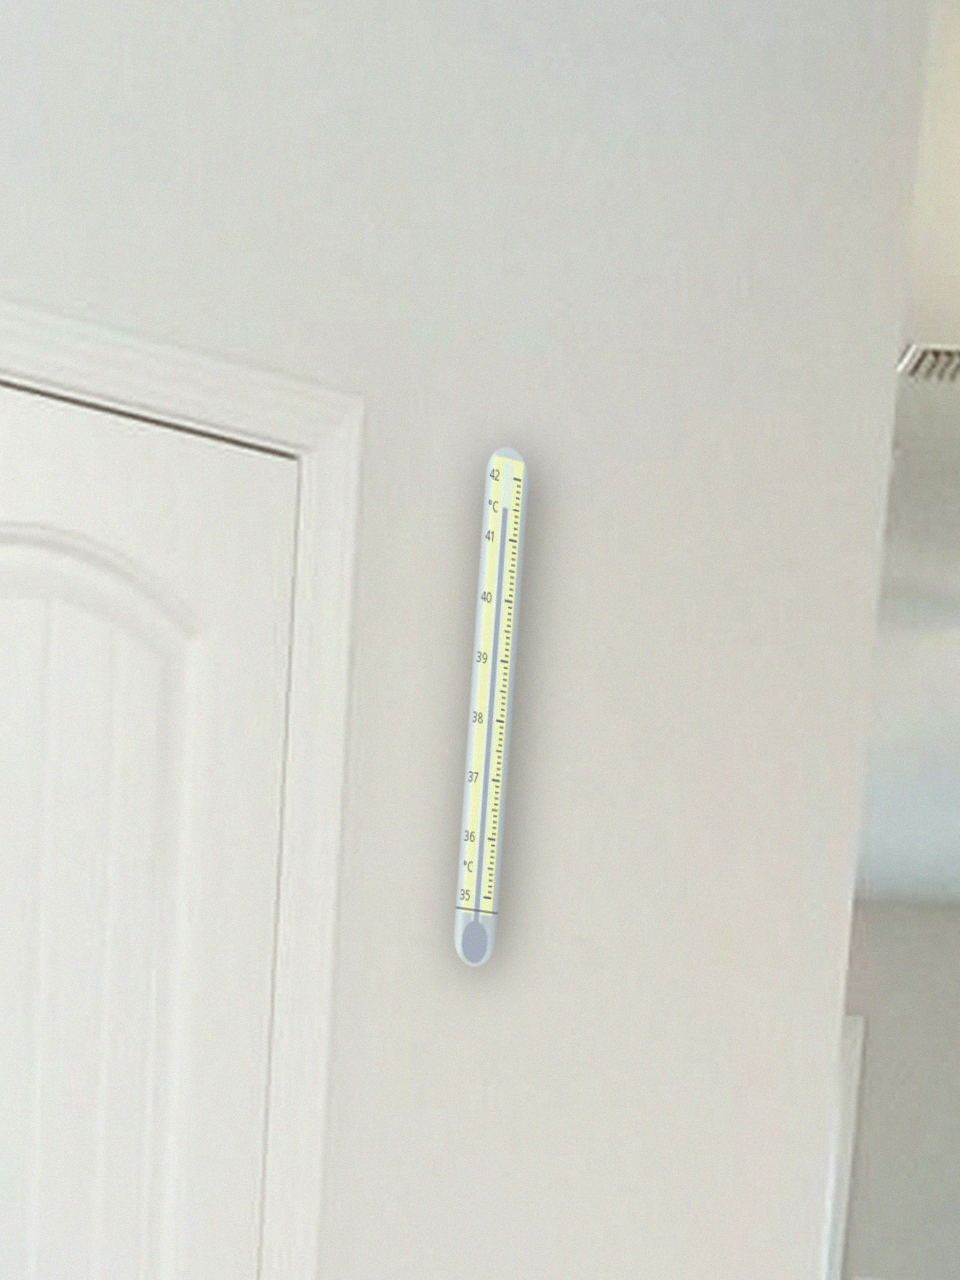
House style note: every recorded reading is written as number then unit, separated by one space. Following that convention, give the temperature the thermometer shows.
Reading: 41.5 °C
